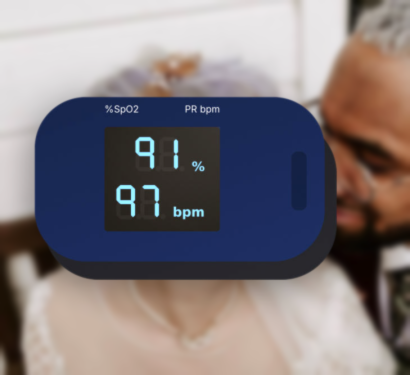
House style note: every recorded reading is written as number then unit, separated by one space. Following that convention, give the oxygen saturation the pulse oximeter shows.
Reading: 91 %
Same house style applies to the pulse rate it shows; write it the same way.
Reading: 97 bpm
